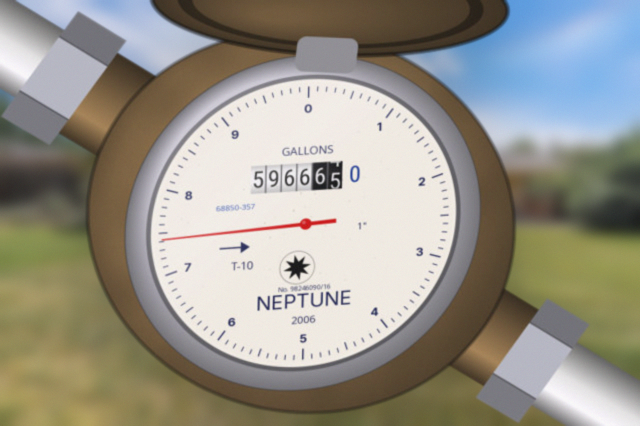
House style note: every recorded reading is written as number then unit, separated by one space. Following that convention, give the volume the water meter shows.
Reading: 5966647.4 gal
